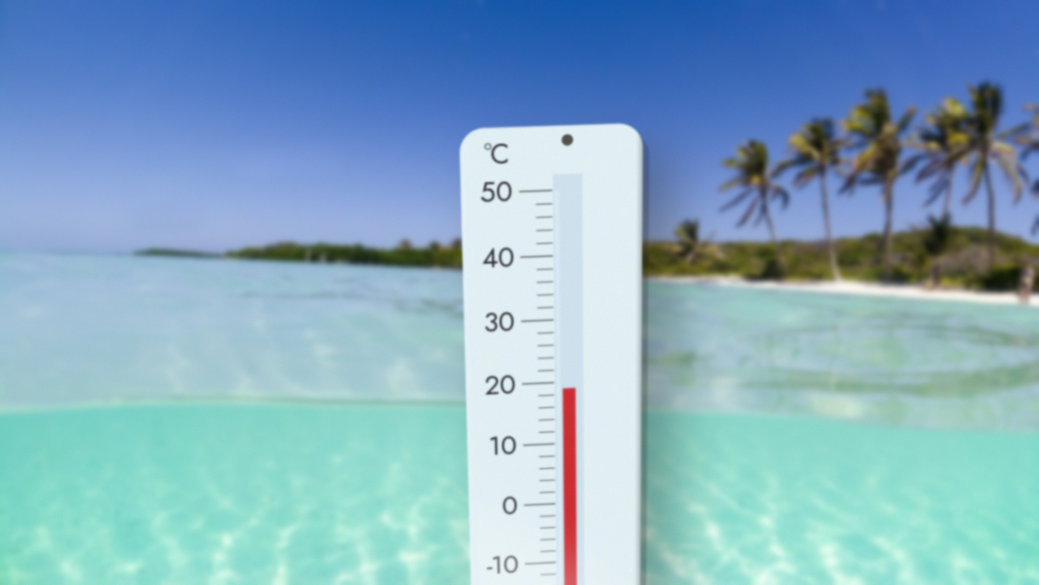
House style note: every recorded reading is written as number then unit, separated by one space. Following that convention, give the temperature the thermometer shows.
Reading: 19 °C
